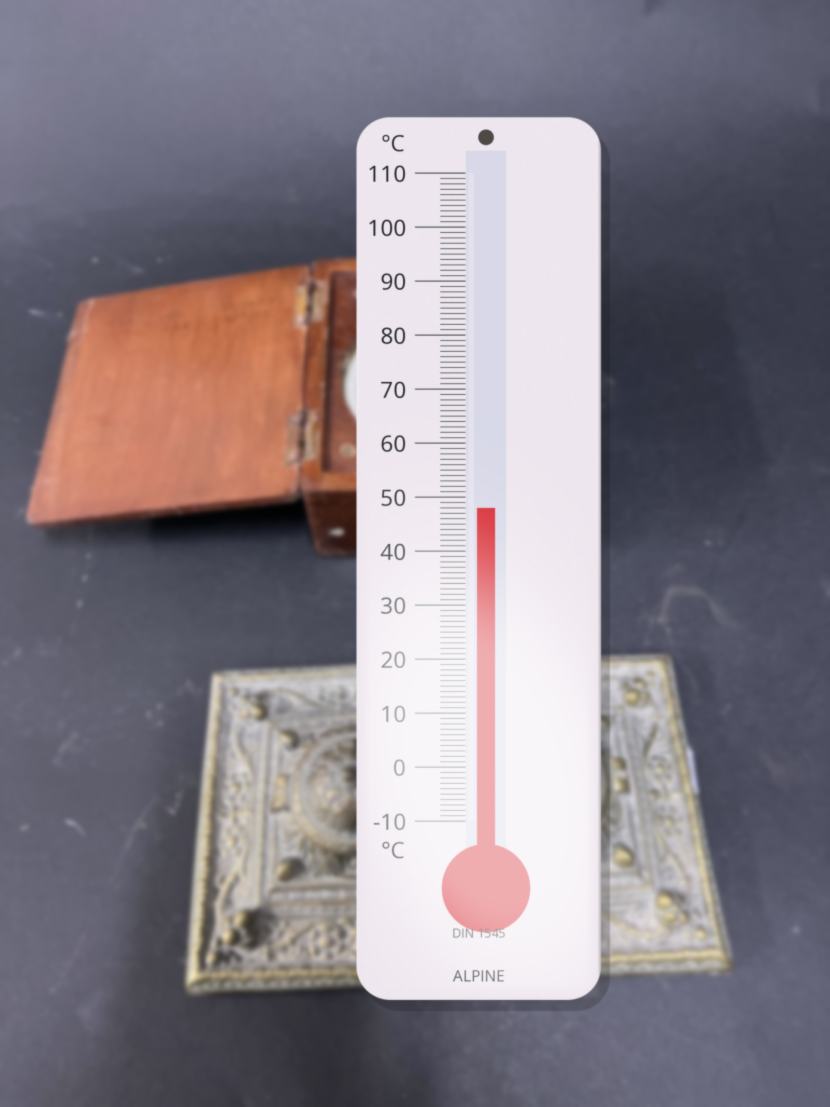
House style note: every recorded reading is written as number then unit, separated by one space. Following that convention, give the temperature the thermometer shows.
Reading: 48 °C
